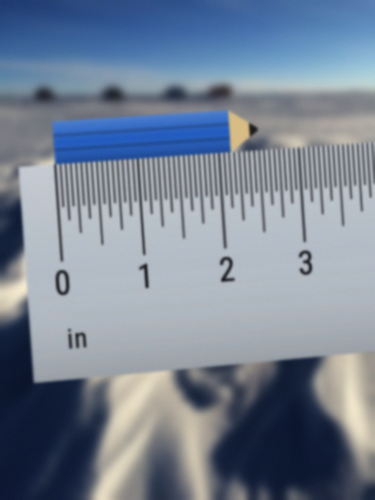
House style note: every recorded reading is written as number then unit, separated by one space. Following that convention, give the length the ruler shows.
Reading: 2.5 in
